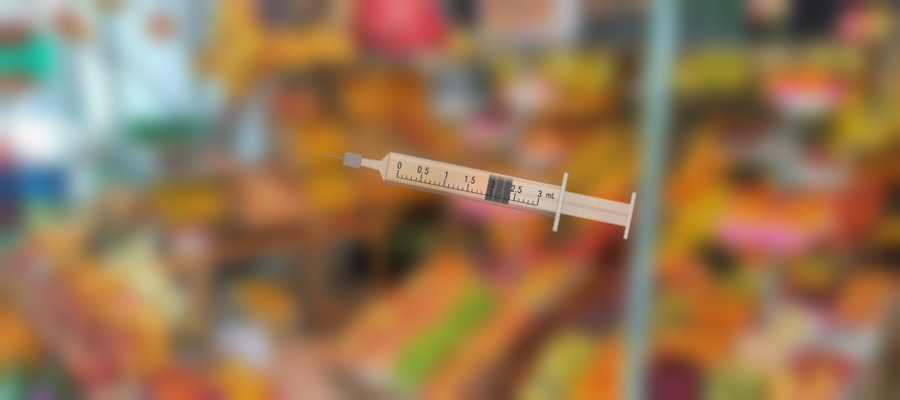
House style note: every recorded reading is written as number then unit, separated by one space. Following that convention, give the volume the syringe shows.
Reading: 1.9 mL
